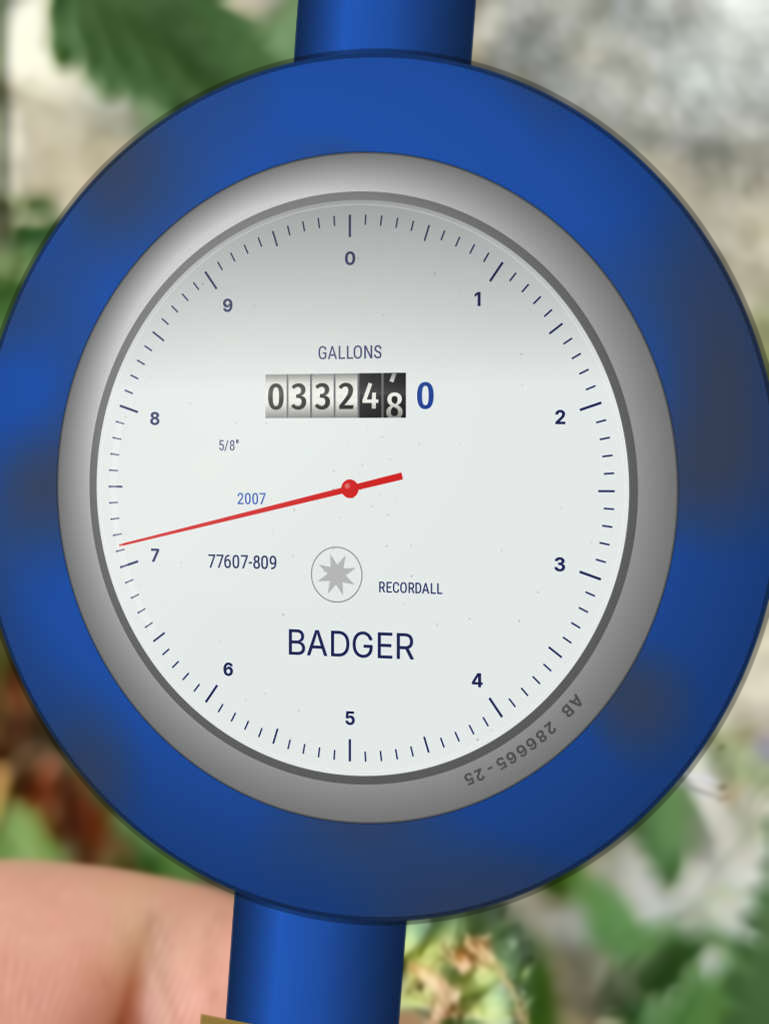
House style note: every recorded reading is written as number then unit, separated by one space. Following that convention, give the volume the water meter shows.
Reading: 332477.1 gal
